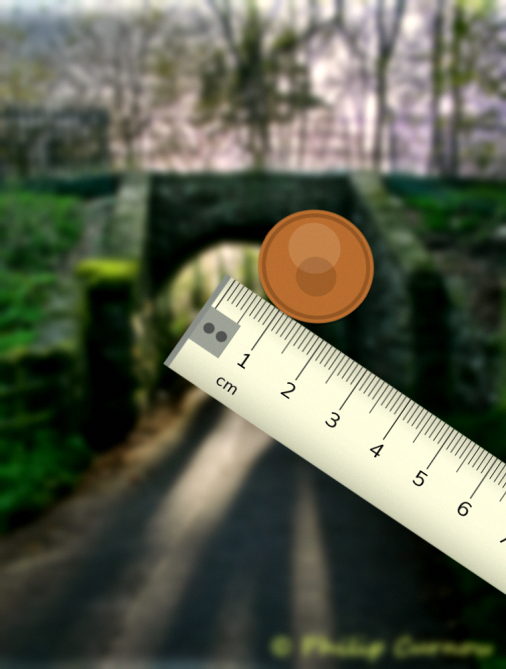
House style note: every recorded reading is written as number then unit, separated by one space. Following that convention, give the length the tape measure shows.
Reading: 2.2 cm
